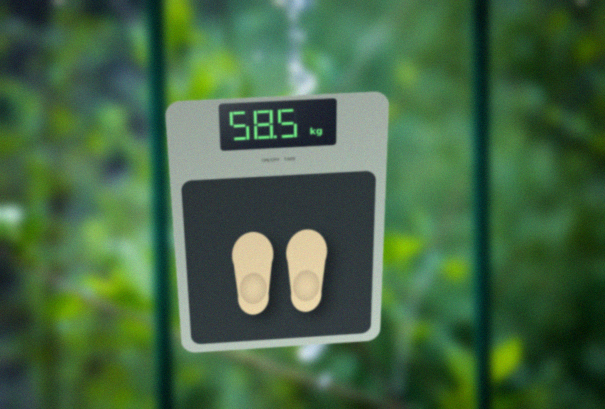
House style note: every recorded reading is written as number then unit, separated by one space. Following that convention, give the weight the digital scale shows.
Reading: 58.5 kg
